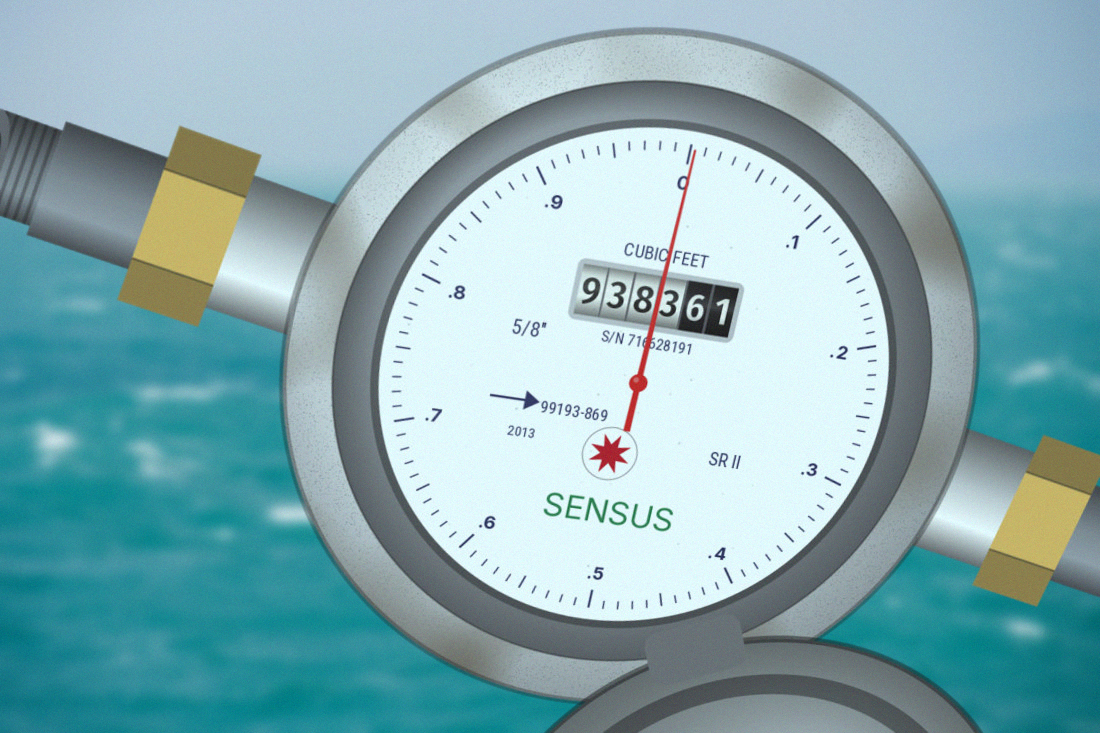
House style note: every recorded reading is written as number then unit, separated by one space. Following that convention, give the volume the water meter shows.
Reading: 938361.00 ft³
